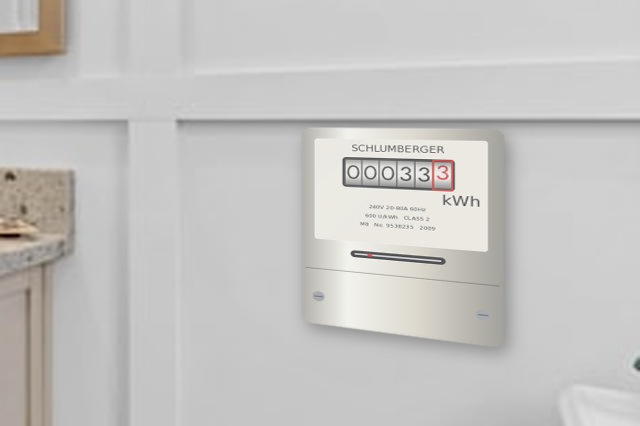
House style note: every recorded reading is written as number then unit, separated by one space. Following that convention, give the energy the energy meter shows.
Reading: 33.3 kWh
